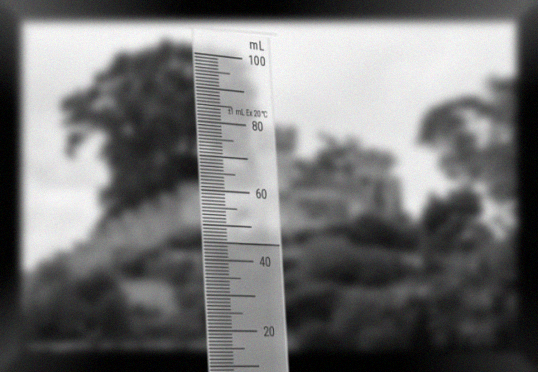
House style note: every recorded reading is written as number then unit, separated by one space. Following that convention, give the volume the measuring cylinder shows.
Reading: 45 mL
